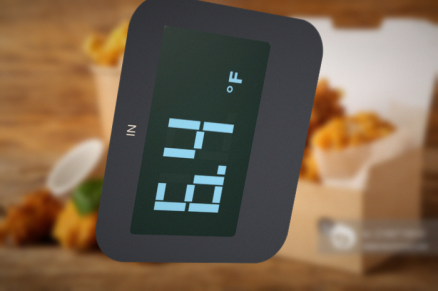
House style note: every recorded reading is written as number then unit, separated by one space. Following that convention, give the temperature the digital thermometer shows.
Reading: 6.4 °F
